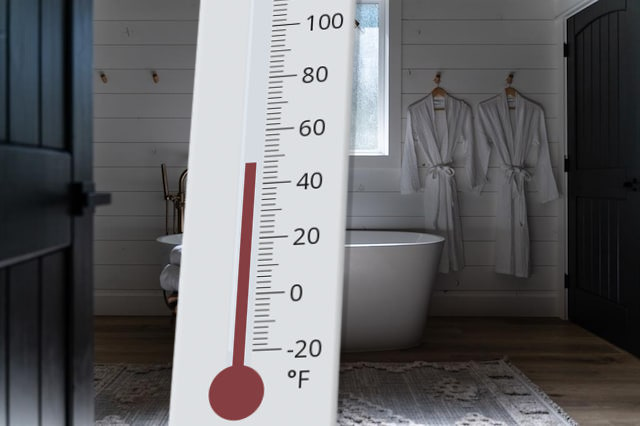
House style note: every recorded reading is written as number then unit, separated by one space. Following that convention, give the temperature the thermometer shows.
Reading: 48 °F
